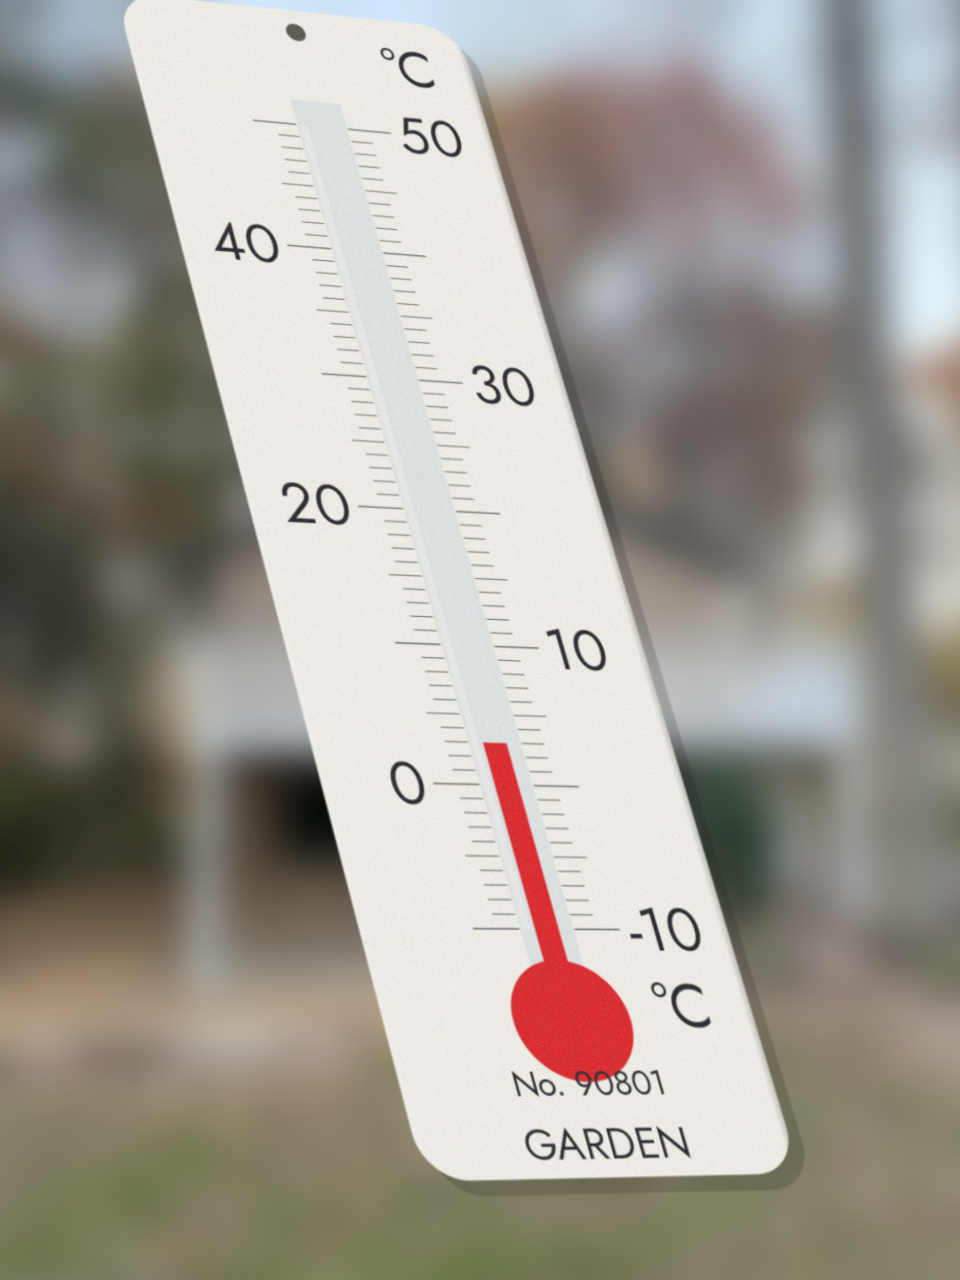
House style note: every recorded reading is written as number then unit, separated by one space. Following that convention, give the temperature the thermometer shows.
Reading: 3 °C
